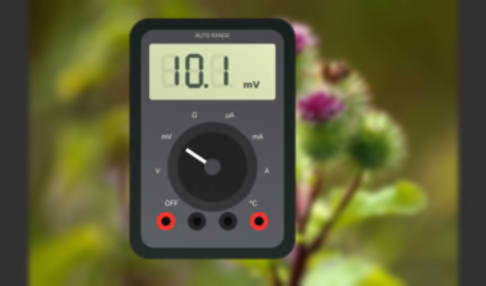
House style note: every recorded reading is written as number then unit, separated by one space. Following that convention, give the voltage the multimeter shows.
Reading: 10.1 mV
